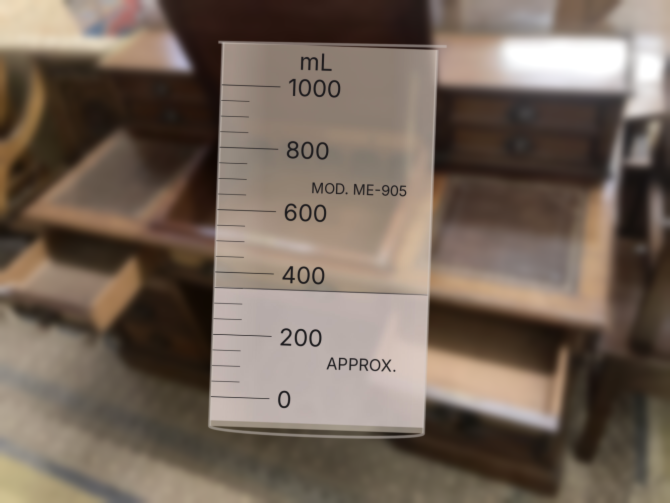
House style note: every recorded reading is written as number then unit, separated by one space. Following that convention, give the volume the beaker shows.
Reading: 350 mL
